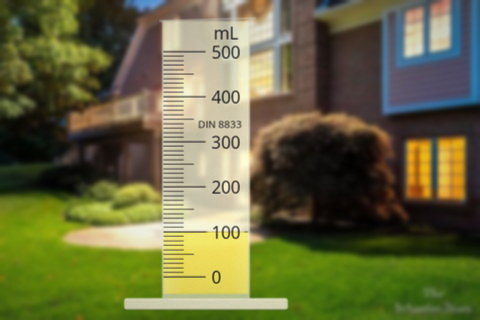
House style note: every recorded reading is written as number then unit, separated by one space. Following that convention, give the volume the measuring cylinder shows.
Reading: 100 mL
